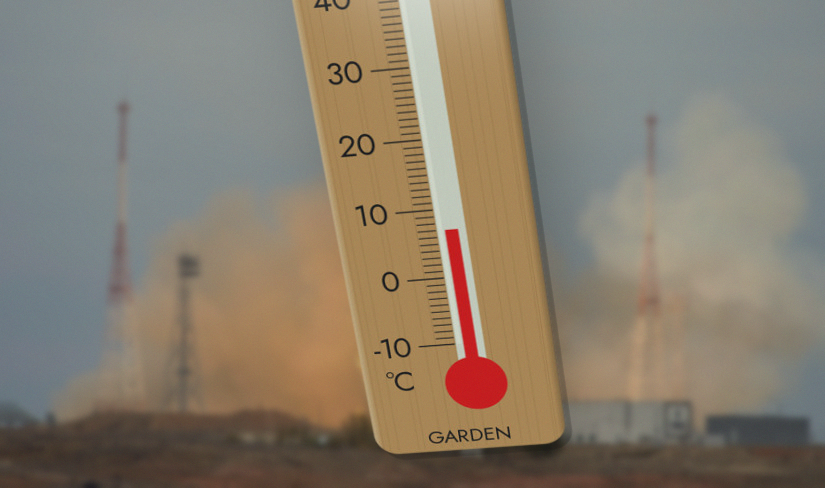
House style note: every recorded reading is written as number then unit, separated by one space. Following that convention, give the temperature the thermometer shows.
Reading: 7 °C
